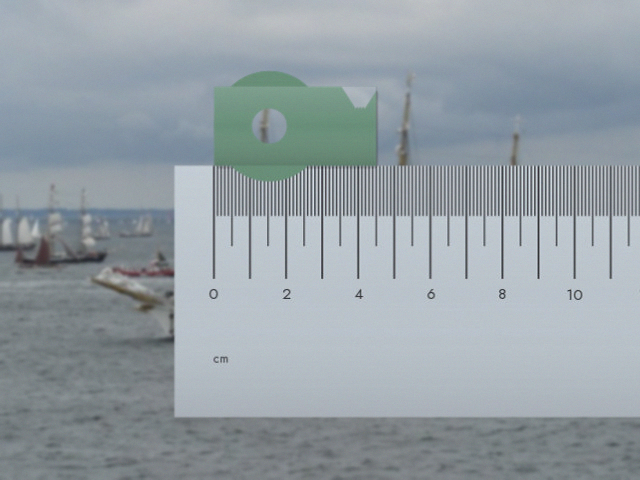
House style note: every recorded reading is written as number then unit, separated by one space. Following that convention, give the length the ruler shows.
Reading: 4.5 cm
